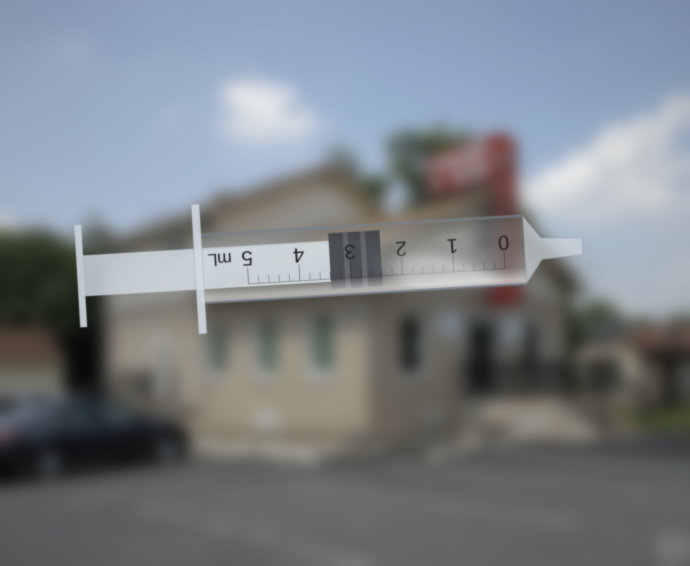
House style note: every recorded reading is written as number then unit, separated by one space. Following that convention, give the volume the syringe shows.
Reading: 2.4 mL
